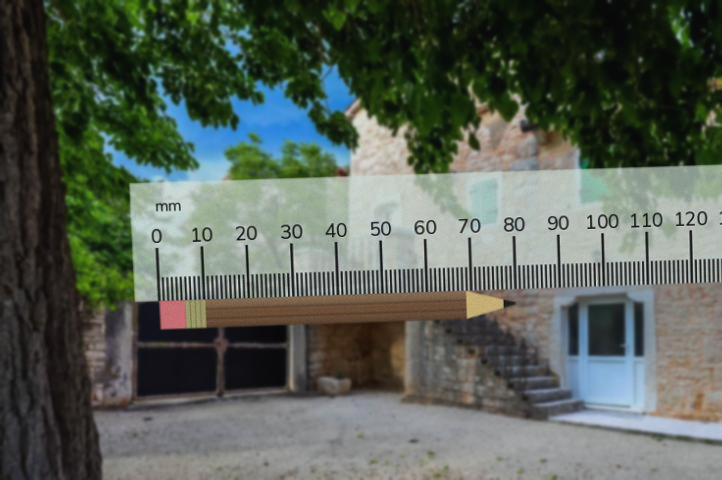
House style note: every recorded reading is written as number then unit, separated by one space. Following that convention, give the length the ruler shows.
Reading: 80 mm
